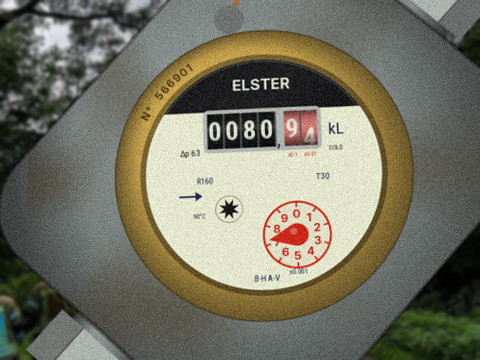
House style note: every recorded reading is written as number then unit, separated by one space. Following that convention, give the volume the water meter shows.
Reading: 80.937 kL
